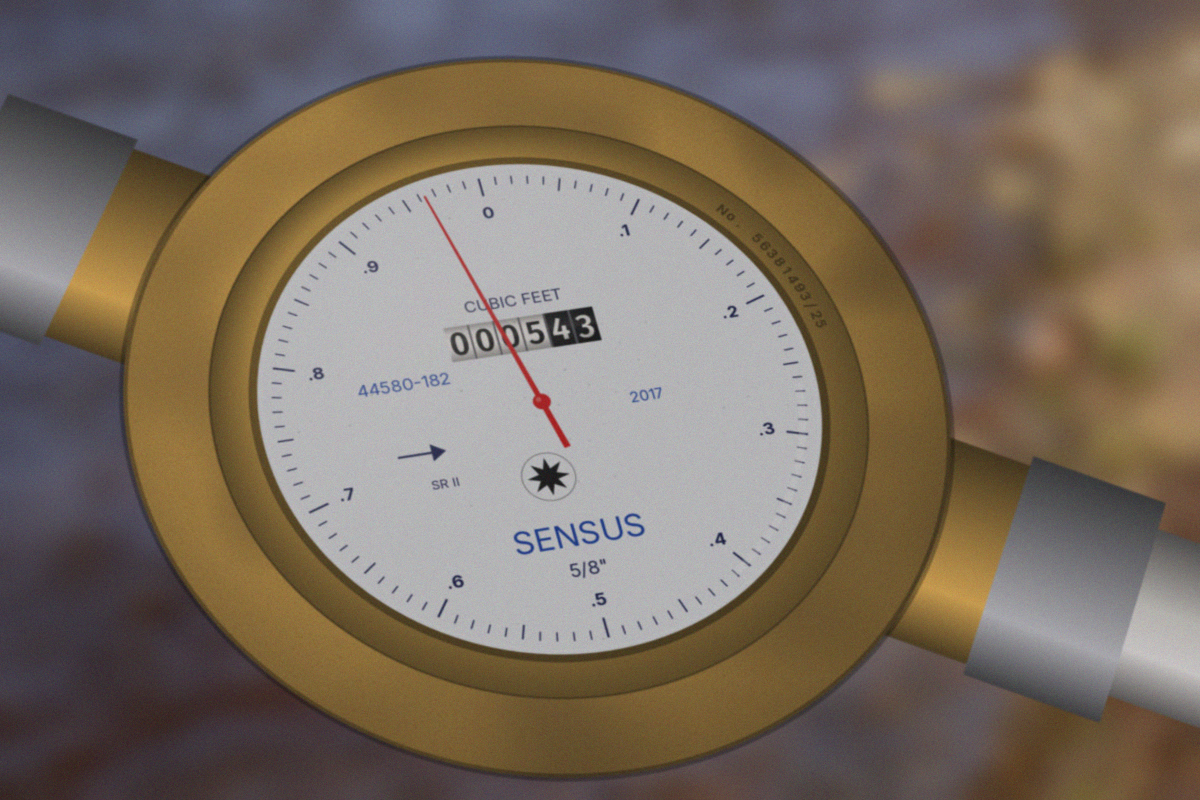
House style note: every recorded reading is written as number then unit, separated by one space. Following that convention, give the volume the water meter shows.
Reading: 542.96 ft³
